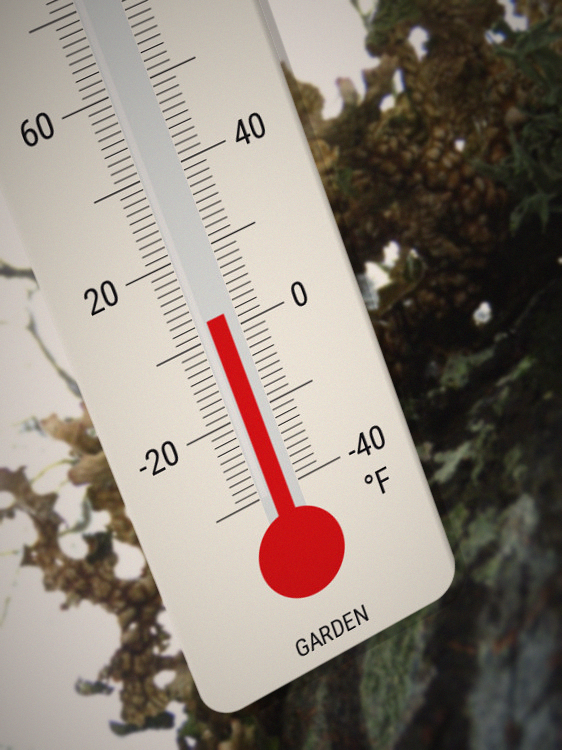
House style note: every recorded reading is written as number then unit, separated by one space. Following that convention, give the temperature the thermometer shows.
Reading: 4 °F
